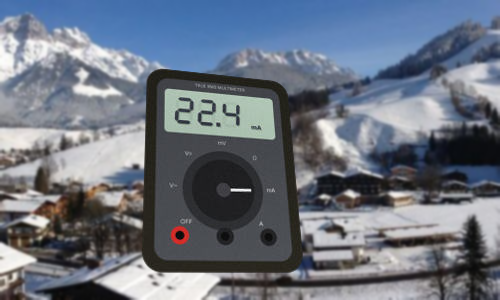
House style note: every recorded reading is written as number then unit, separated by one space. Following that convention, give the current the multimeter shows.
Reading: 22.4 mA
